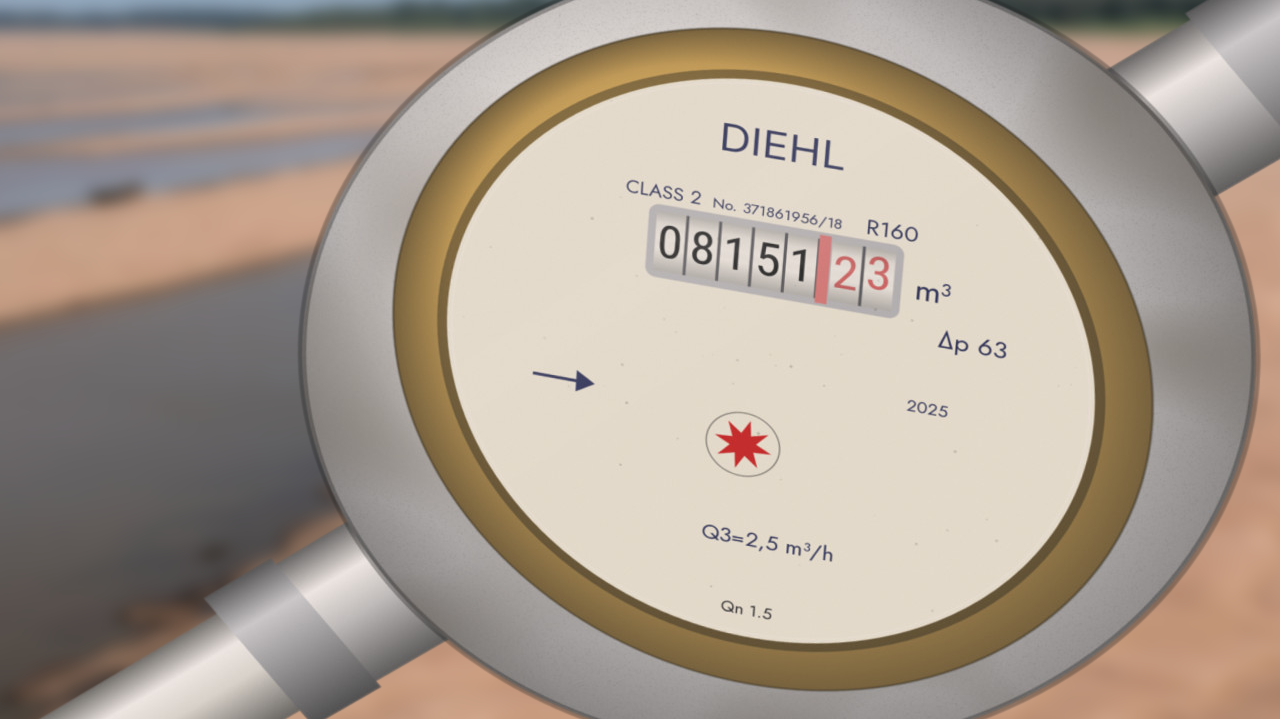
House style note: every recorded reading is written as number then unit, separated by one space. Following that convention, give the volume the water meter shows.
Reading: 8151.23 m³
